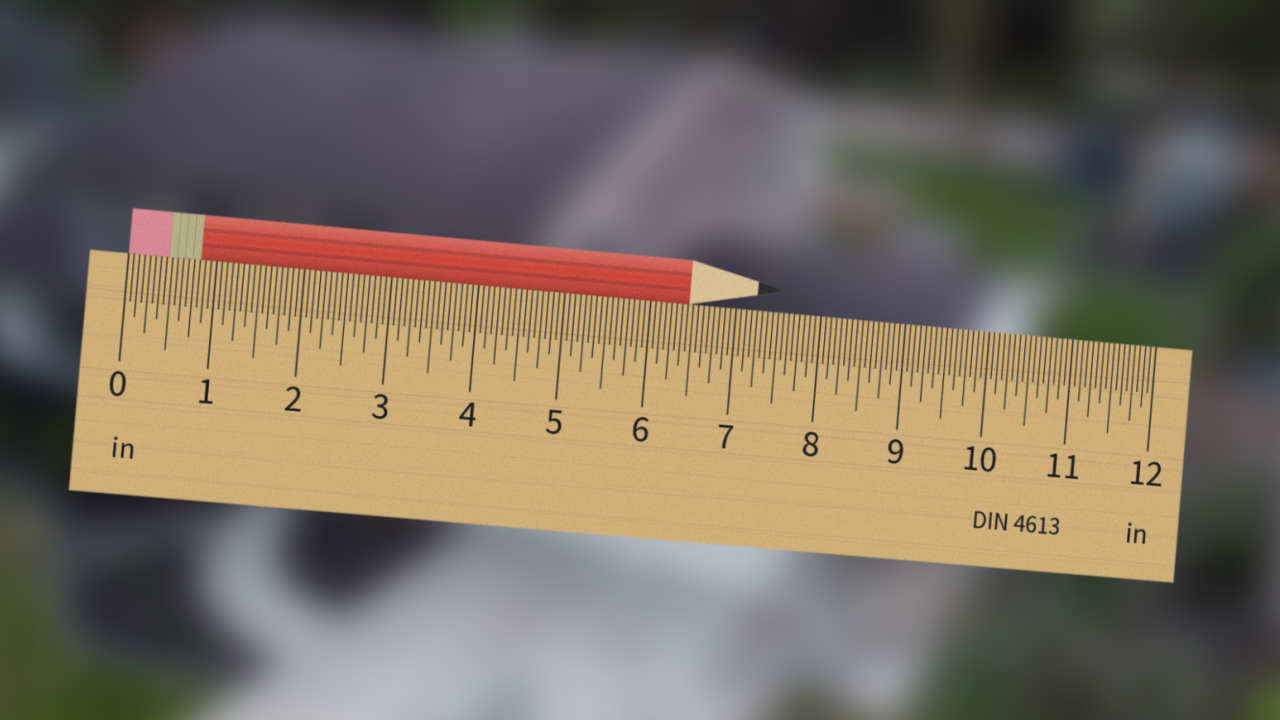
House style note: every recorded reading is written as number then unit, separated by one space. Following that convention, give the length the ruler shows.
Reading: 7.5 in
